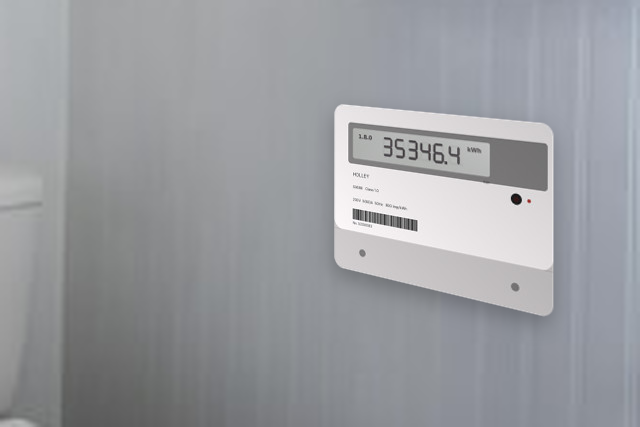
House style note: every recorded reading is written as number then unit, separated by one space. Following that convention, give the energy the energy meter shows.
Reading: 35346.4 kWh
